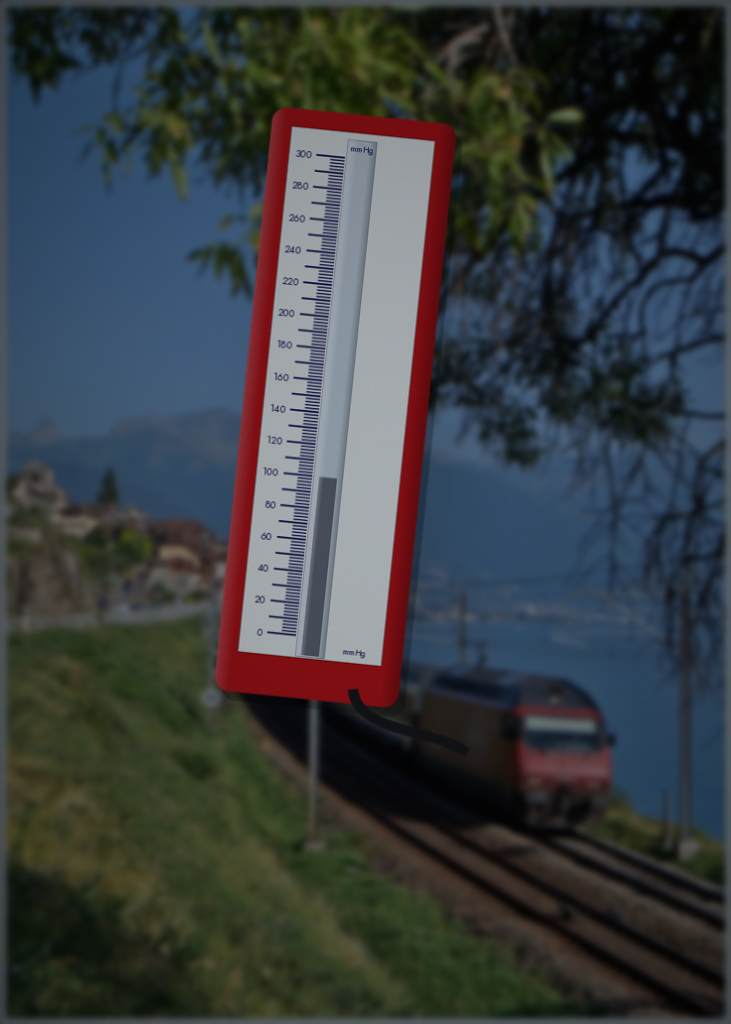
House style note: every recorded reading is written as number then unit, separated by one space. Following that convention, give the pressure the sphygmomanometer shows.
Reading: 100 mmHg
